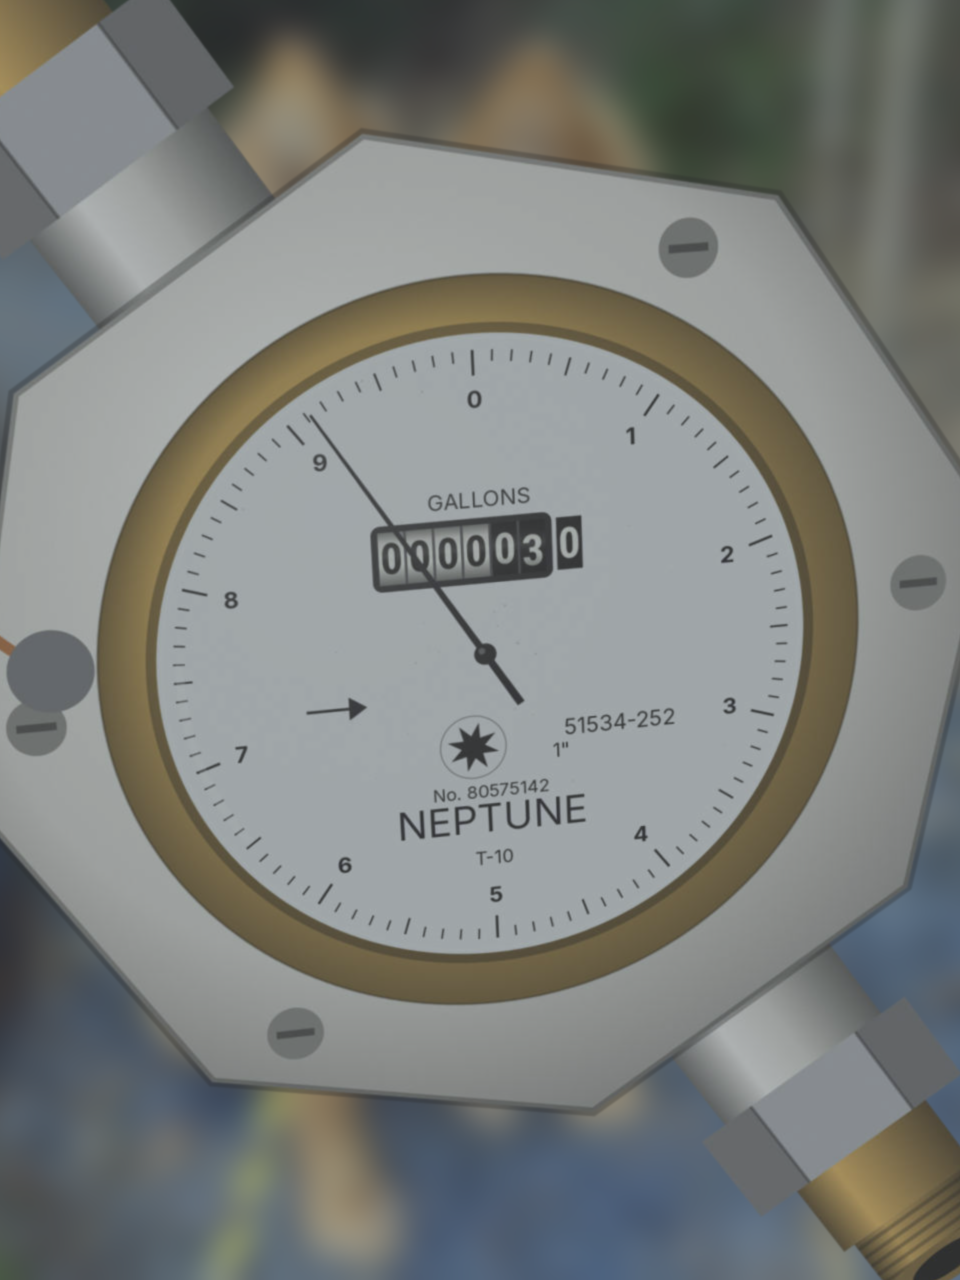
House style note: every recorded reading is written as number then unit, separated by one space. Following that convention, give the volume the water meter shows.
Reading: 29.1 gal
